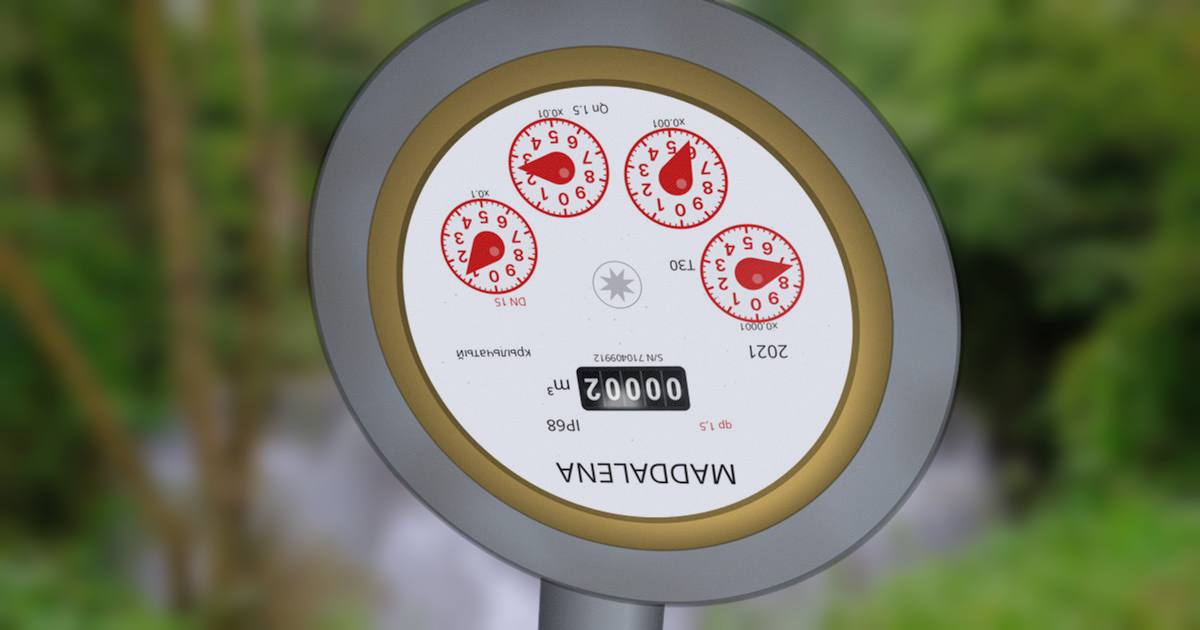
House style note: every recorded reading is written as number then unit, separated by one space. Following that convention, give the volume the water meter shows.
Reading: 2.1257 m³
